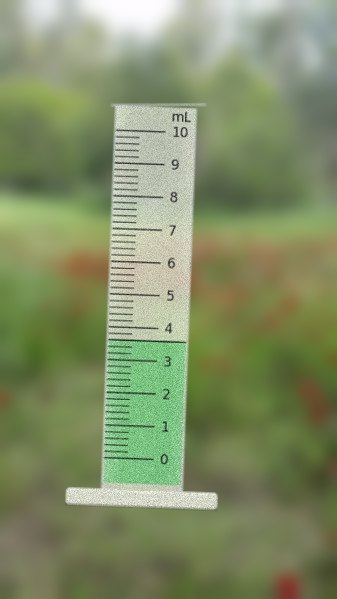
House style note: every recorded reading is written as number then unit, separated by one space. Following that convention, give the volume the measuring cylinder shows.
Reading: 3.6 mL
